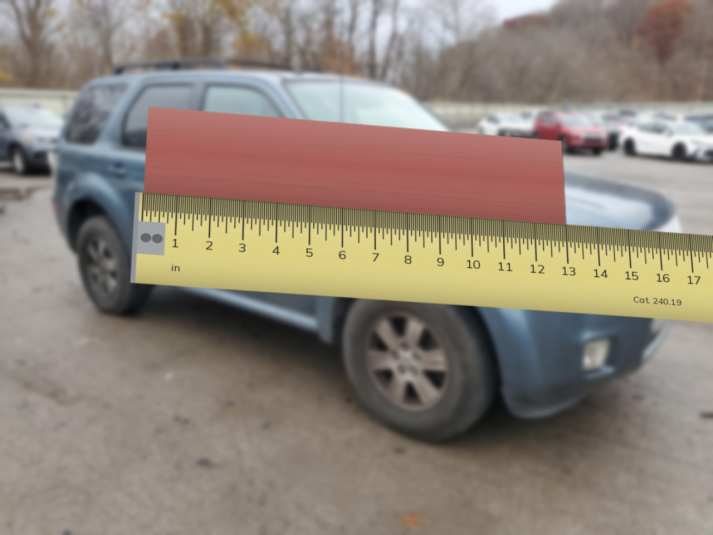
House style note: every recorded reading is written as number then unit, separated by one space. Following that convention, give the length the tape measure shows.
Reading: 13 in
